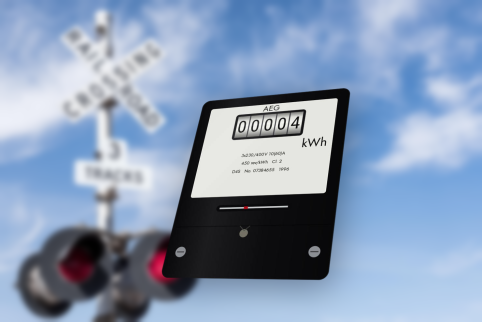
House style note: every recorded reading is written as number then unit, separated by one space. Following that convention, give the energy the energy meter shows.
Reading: 4 kWh
